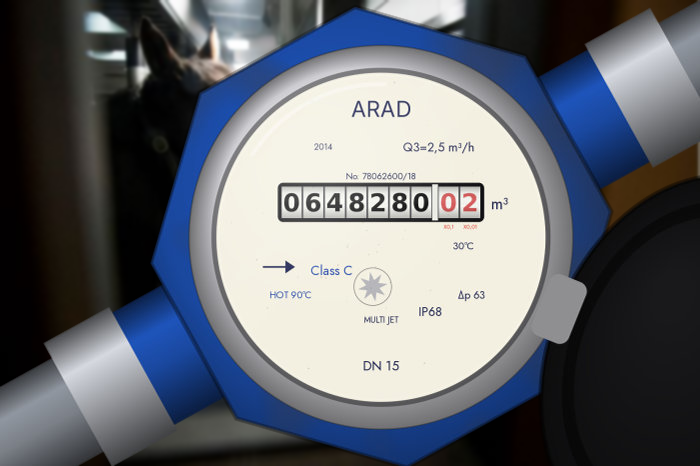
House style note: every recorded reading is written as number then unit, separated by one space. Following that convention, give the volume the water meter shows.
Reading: 648280.02 m³
